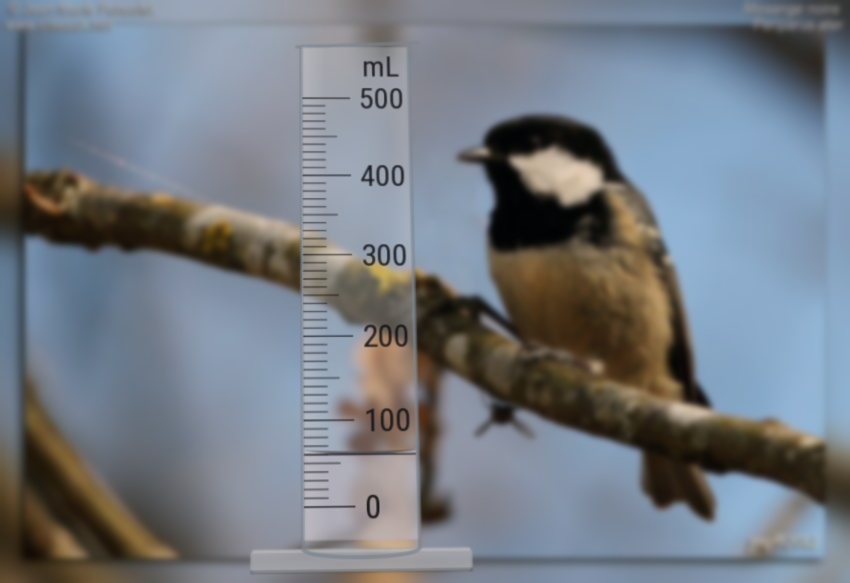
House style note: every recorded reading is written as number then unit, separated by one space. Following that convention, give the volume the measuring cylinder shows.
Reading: 60 mL
